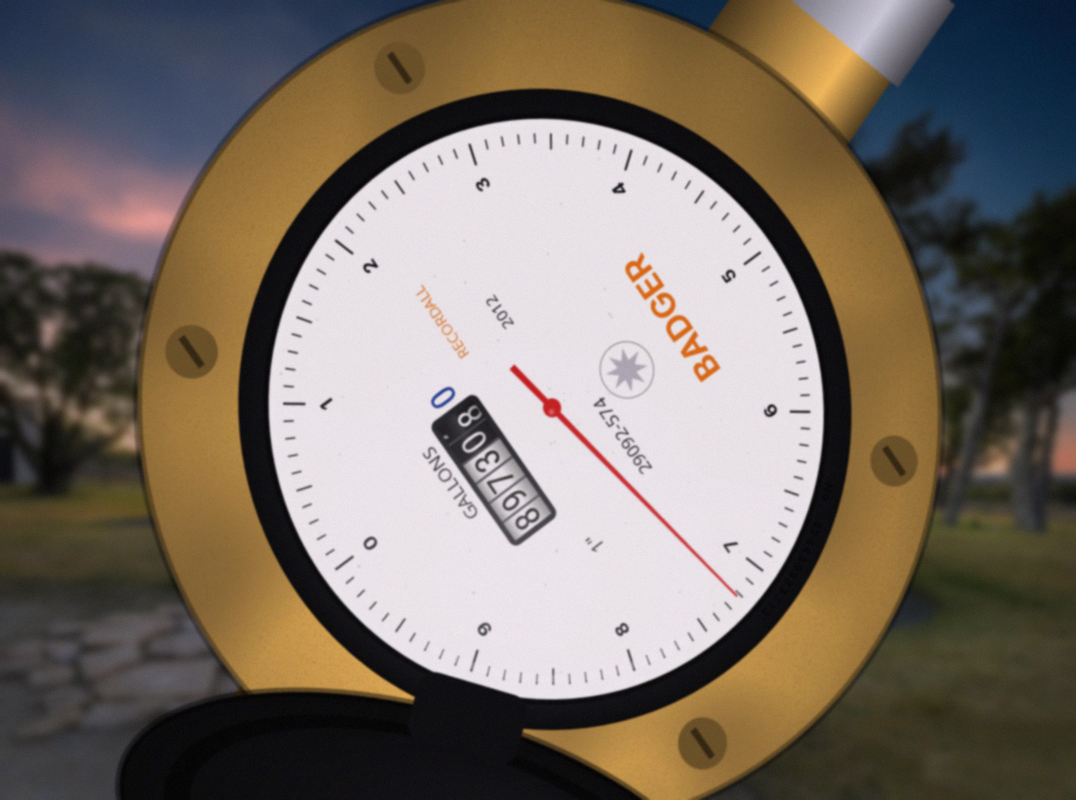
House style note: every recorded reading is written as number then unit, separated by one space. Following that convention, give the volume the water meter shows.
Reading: 8973077.2 gal
